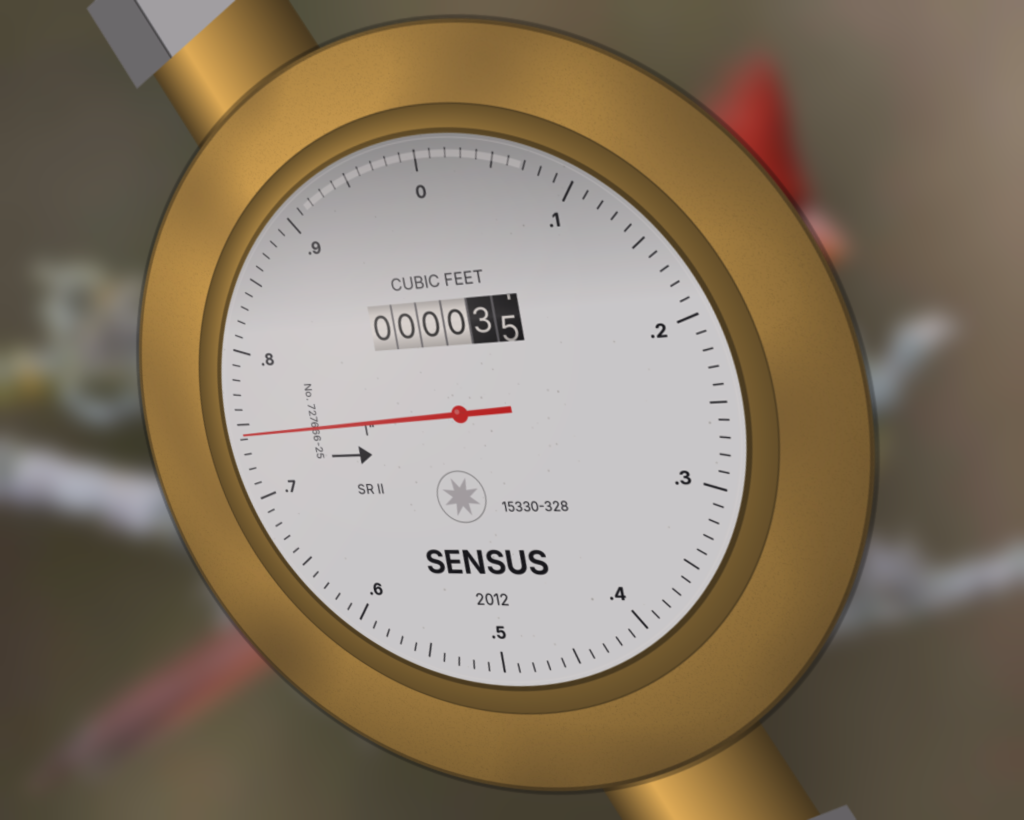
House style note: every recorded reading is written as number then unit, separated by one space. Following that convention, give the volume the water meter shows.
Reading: 34.74 ft³
